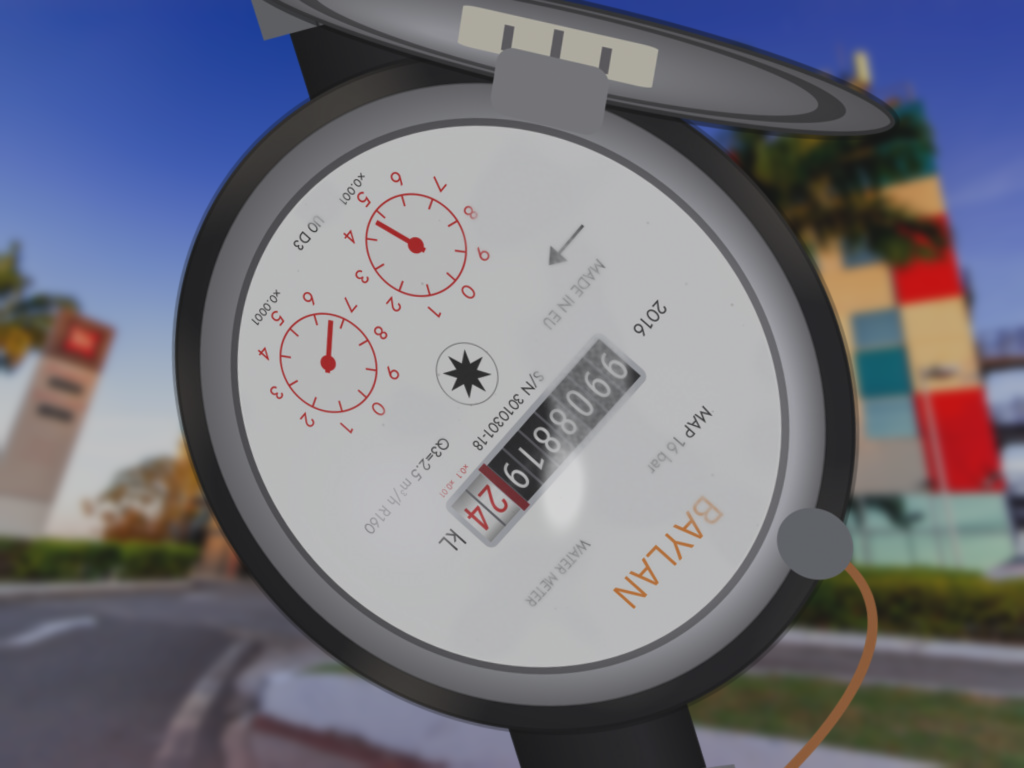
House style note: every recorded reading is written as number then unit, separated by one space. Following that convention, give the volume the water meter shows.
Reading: 9908819.2446 kL
